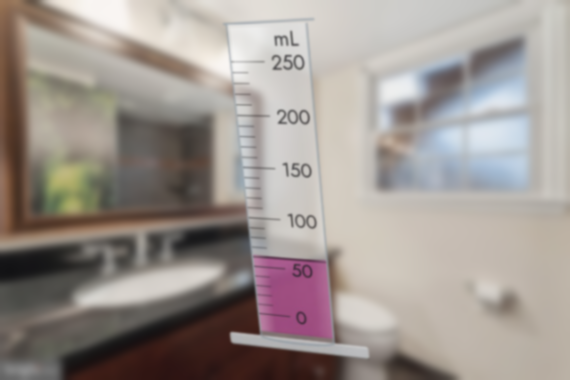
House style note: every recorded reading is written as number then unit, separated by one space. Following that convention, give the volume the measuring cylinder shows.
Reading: 60 mL
